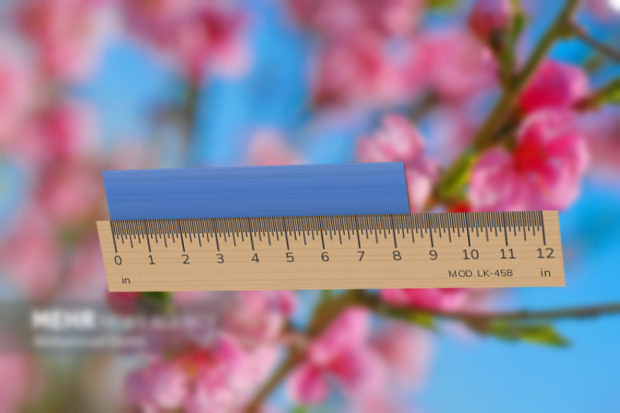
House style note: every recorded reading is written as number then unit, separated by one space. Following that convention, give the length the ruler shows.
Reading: 8.5 in
